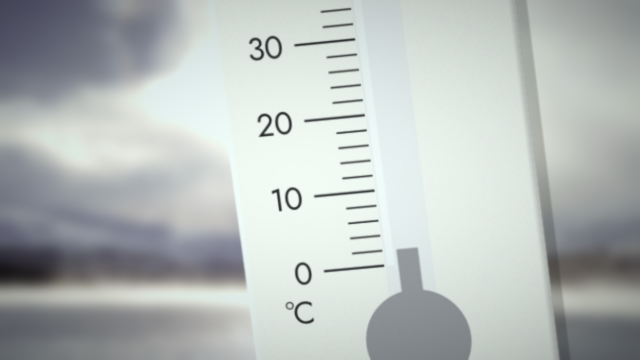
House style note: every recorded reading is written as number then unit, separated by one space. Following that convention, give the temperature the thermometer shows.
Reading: 2 °C
